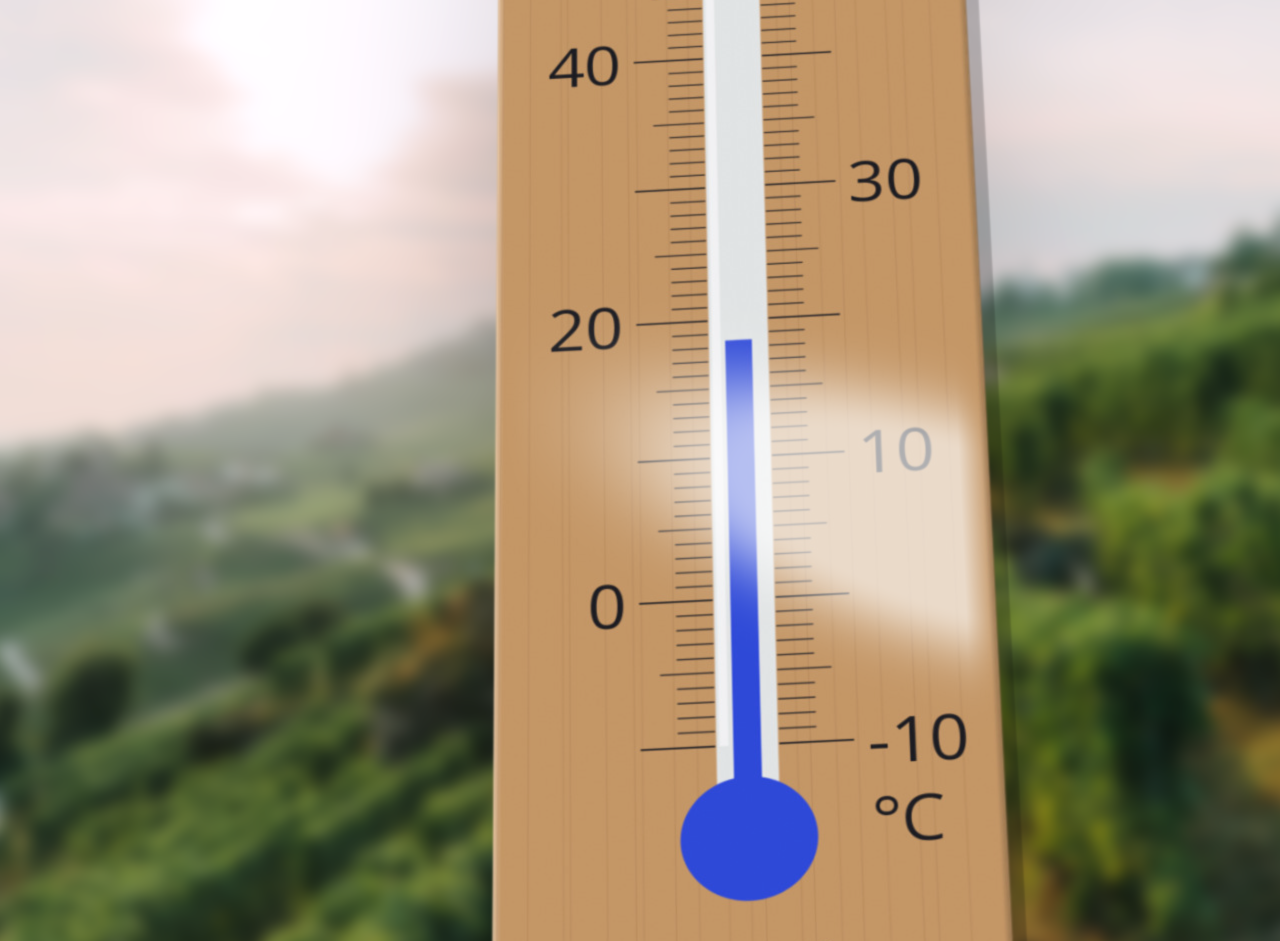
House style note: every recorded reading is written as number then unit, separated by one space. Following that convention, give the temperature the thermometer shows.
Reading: 18.5 °C
